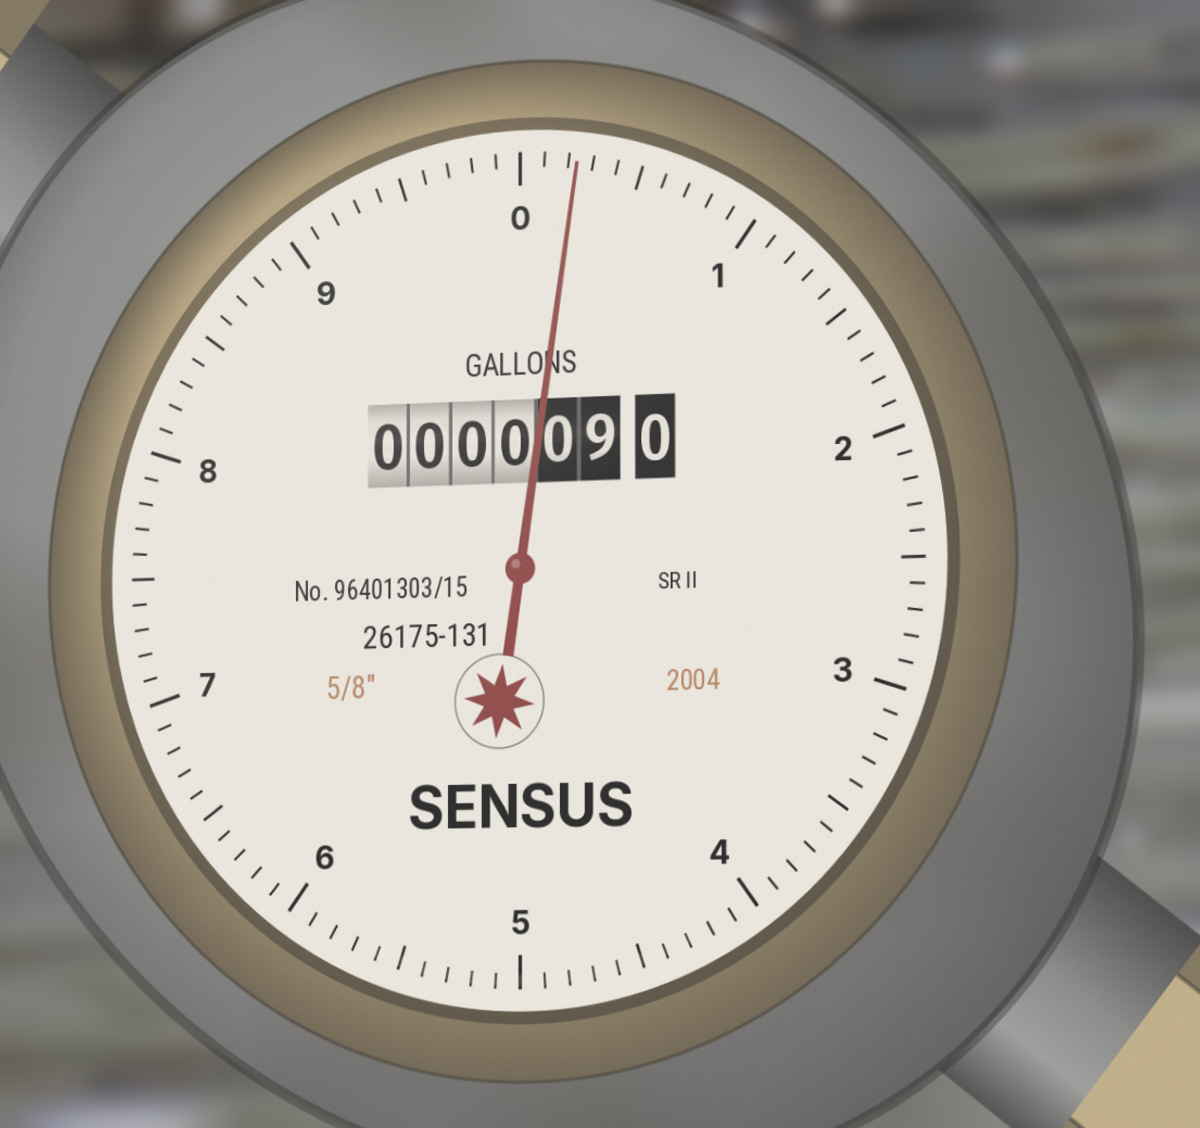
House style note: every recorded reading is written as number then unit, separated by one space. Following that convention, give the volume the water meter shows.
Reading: 90.2 gal
